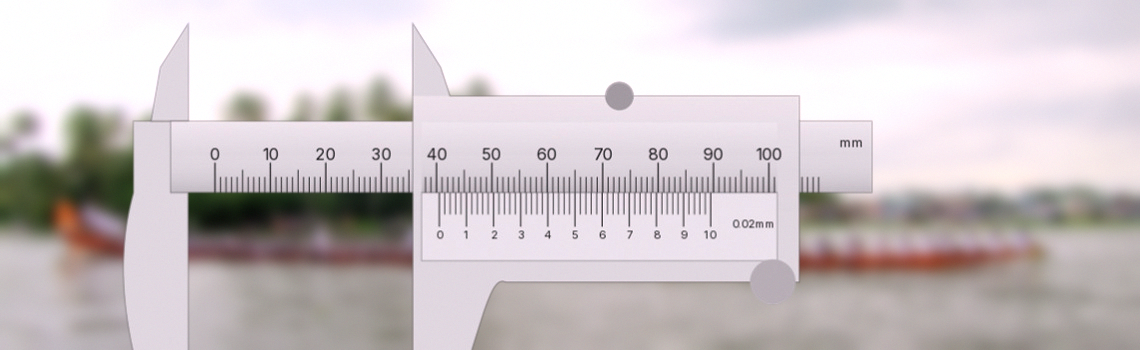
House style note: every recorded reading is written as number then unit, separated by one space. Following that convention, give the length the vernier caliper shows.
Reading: 40.5 mm
